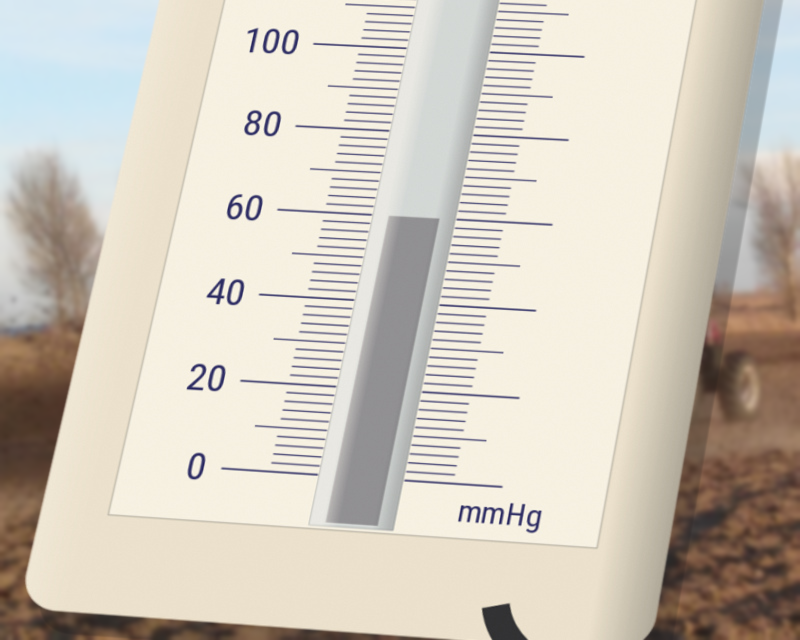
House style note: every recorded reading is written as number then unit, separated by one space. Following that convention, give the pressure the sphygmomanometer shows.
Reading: 60 mmHg
